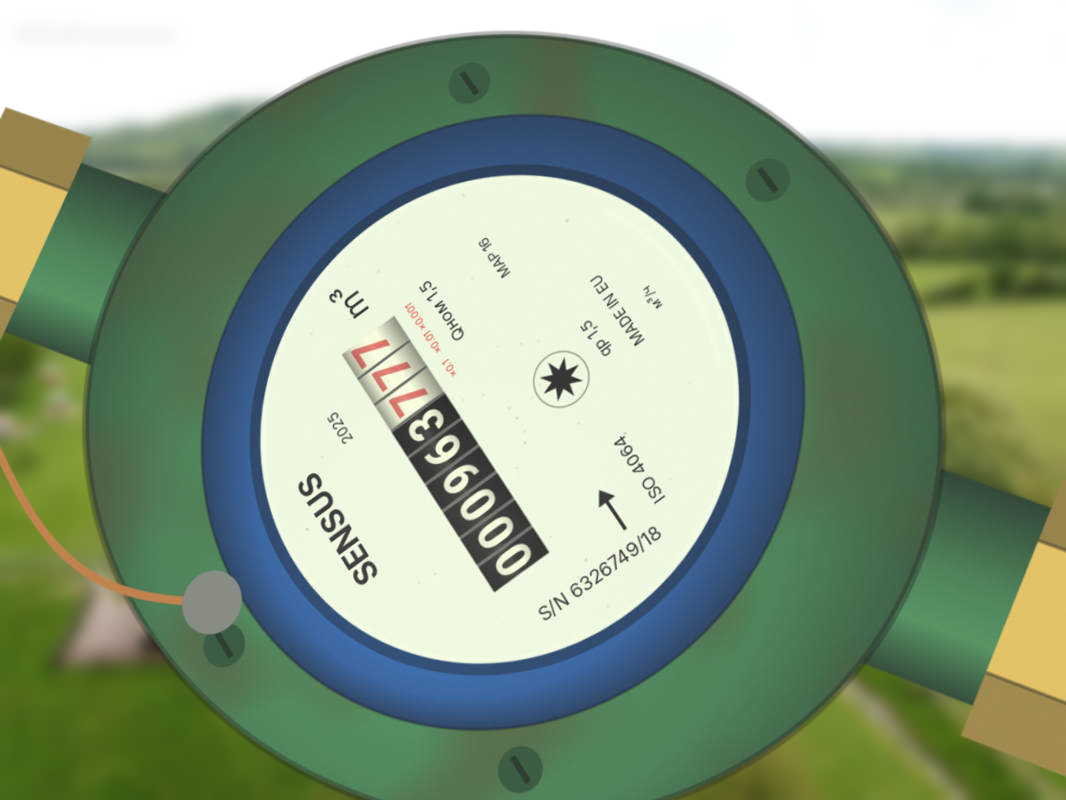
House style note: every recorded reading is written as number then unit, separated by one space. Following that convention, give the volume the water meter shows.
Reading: 963.777 m³
